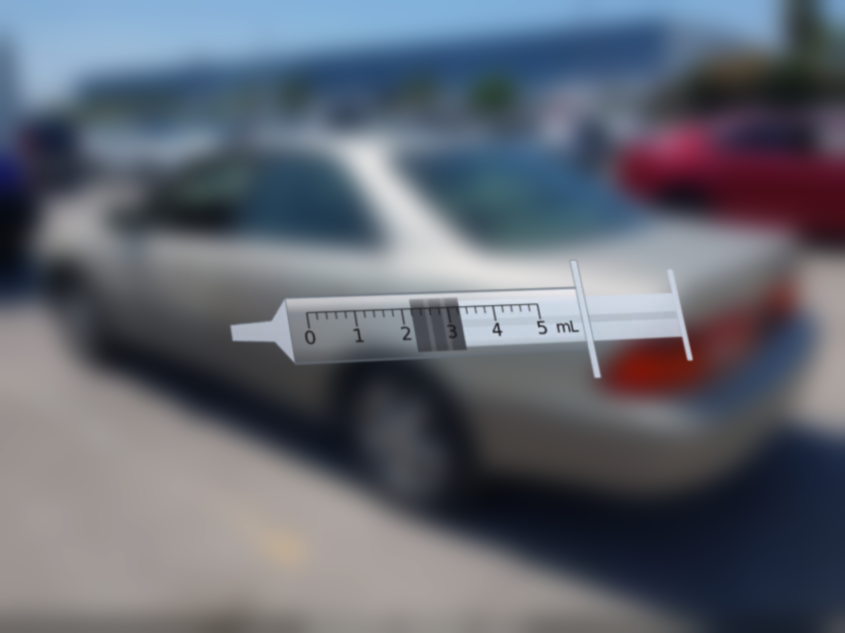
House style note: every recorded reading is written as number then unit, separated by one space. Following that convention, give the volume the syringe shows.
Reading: 2.2 mL
